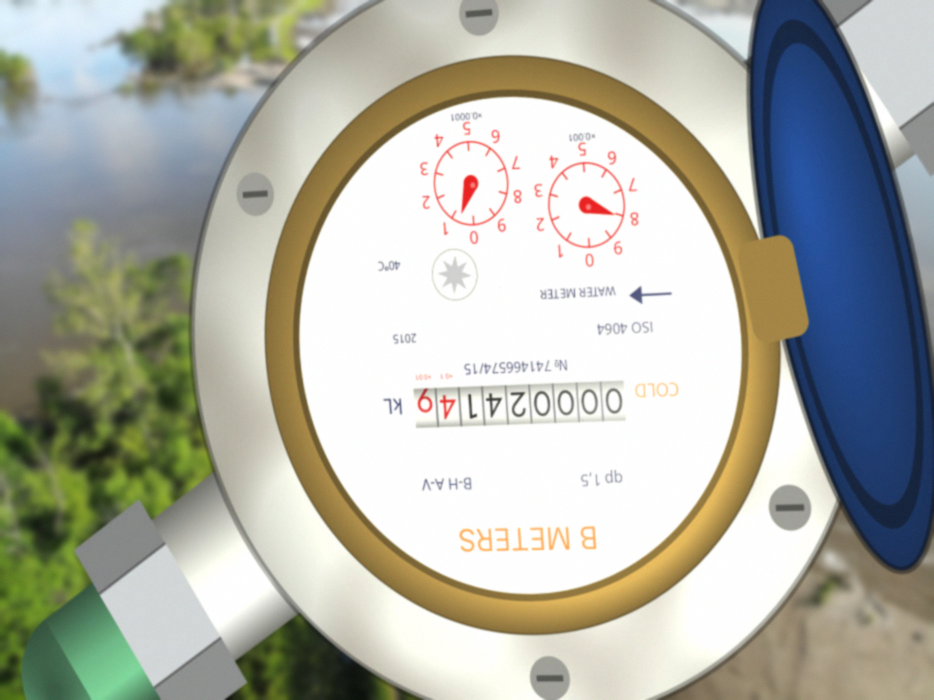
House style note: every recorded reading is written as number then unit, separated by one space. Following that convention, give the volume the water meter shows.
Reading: 241.4880 kL
